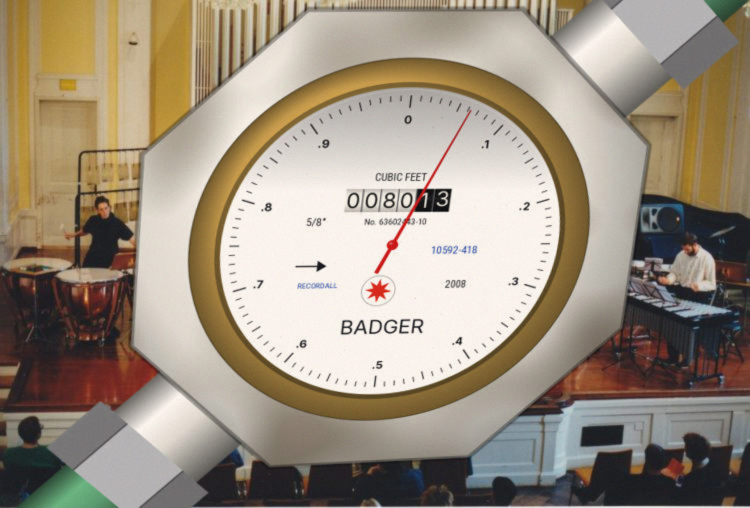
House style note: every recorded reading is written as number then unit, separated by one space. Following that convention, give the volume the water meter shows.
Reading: 8013.06 ft³
